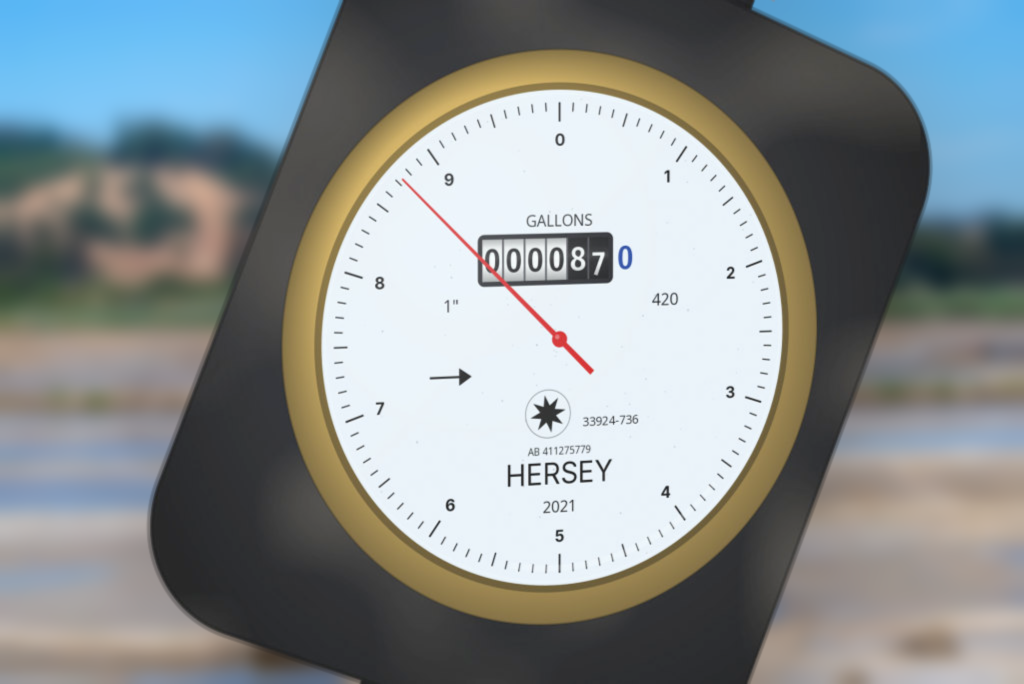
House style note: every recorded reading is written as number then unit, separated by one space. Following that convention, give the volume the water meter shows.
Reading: 868.7 gal
